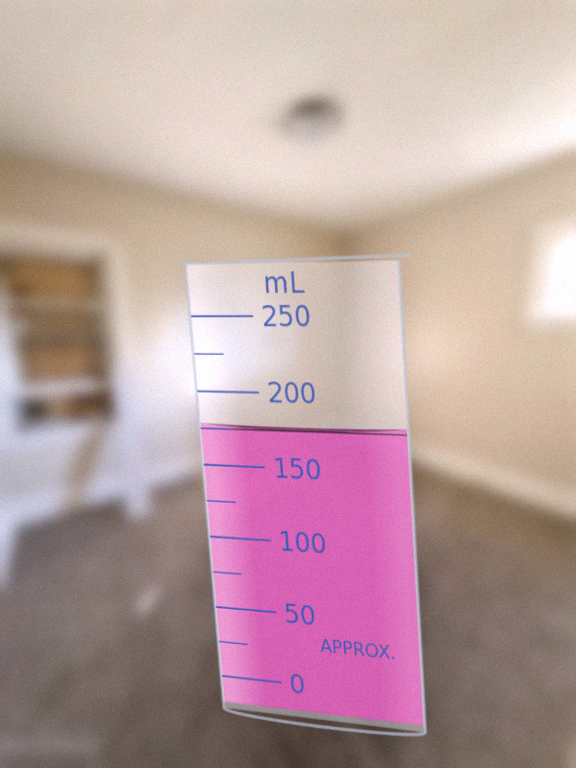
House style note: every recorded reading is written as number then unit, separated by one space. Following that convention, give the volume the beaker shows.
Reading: 175 mL
